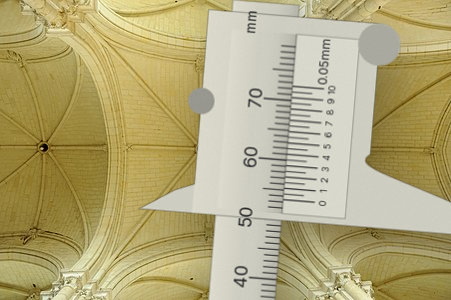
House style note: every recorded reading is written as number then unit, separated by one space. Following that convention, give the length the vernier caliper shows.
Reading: 53.4 mm
